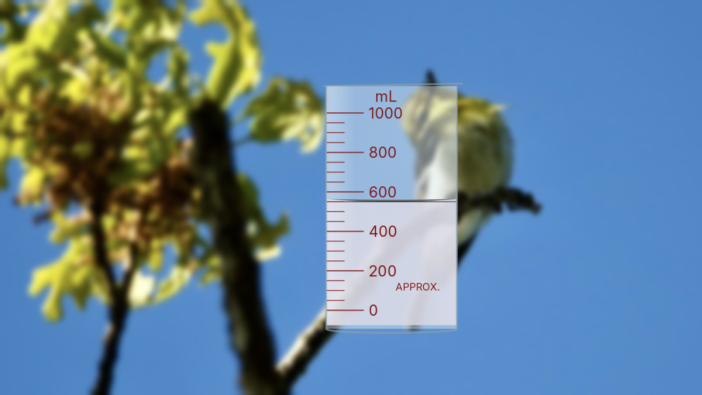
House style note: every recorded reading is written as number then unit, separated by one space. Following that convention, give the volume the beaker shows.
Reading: 550 mL
